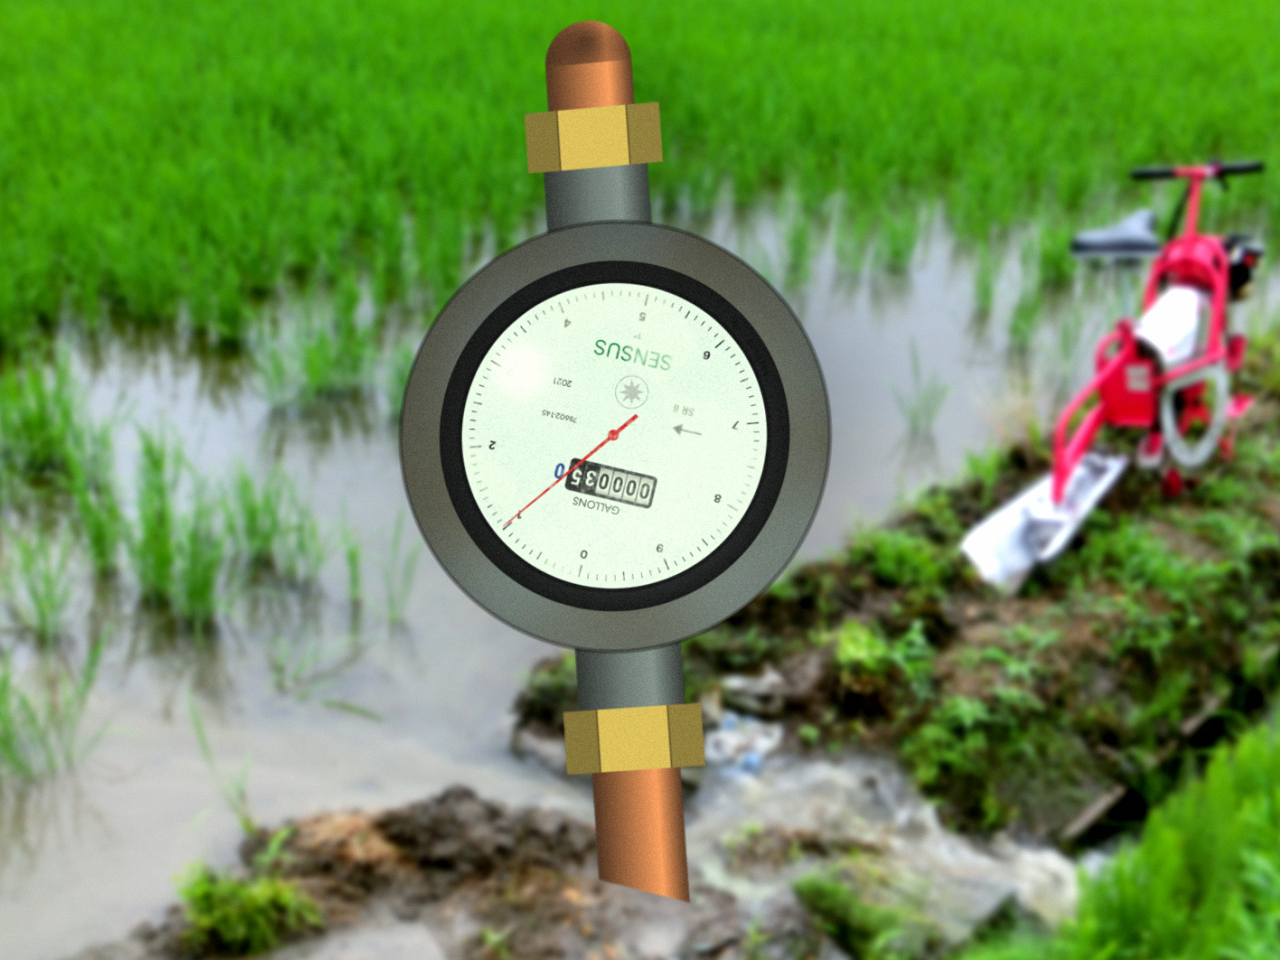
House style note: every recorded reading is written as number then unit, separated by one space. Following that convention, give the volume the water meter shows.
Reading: 351.0 gal
